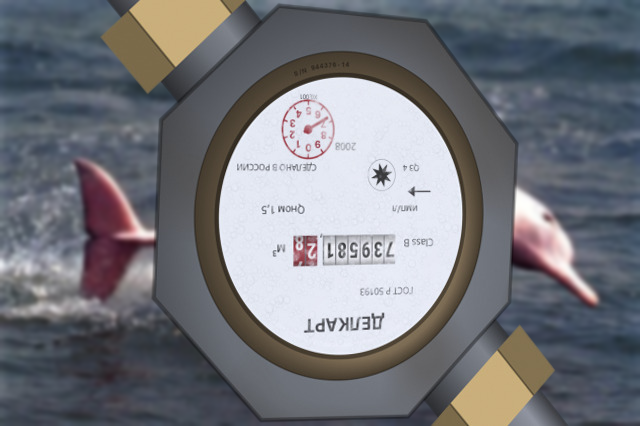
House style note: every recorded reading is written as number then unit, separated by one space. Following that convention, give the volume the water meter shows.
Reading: 739581.276 m³
